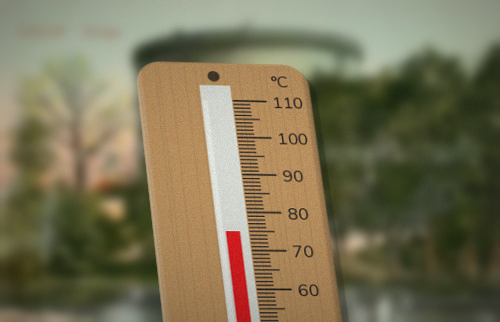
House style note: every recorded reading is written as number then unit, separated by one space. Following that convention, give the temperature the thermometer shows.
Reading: 75 °C
